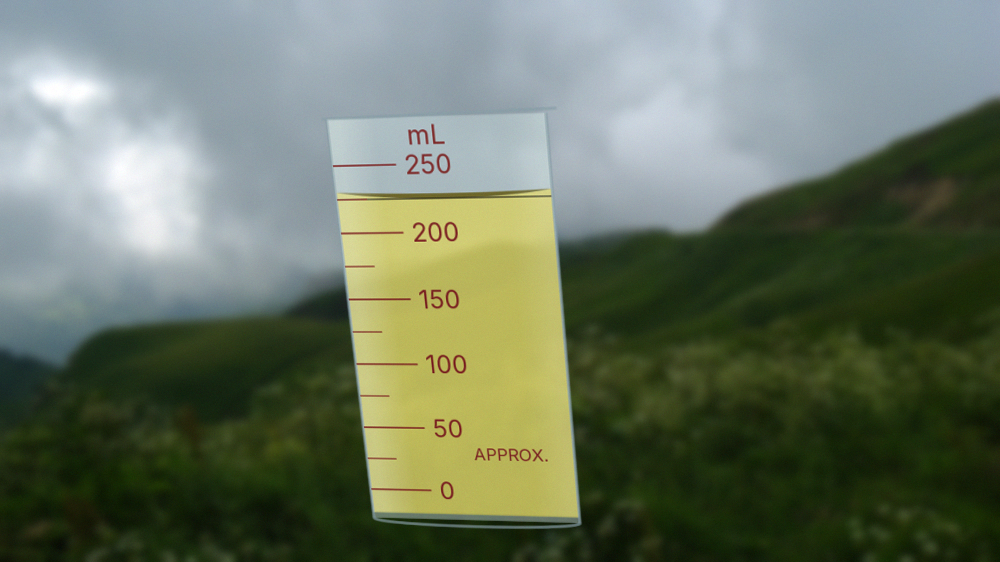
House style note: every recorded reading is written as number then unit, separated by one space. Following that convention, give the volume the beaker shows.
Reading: 225 mL
